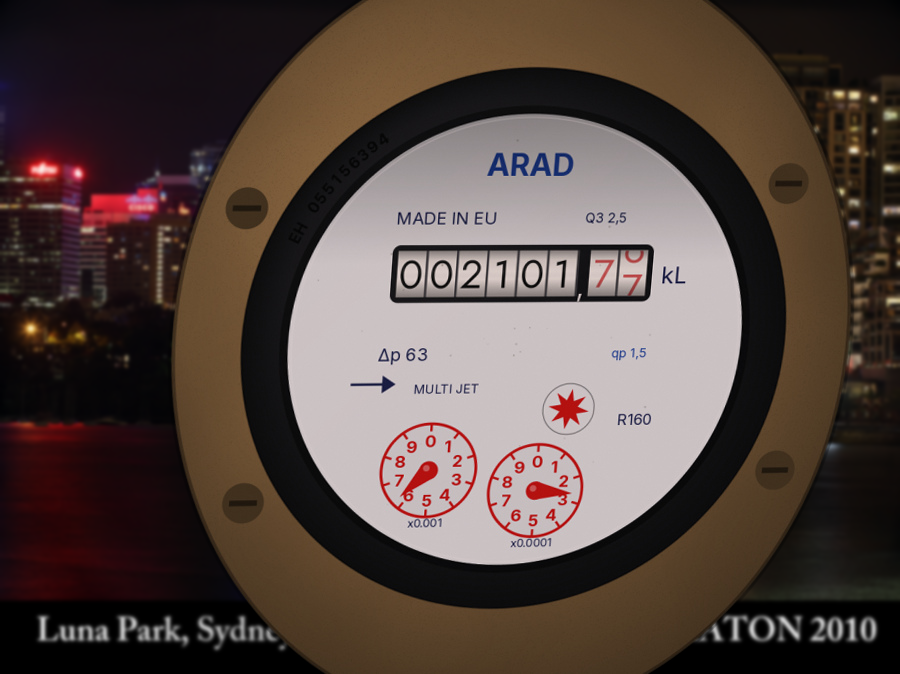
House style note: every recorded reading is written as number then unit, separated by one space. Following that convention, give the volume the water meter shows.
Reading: 2101.7662 kL
